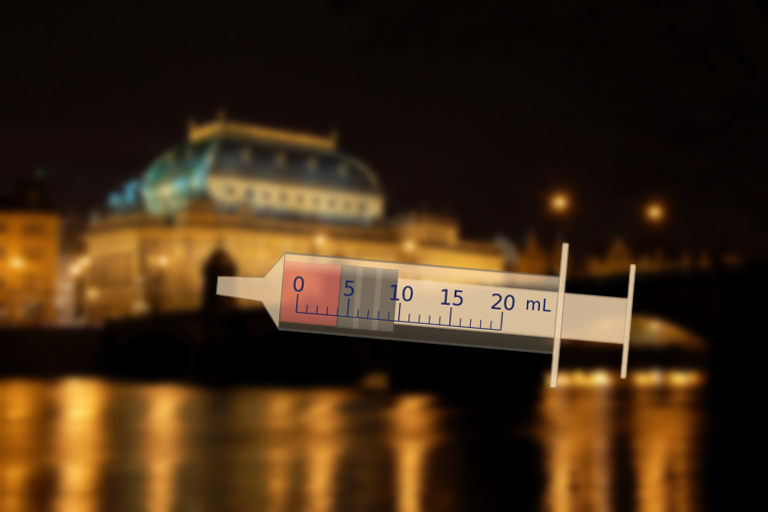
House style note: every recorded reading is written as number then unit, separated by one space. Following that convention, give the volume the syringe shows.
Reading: 4 mL
